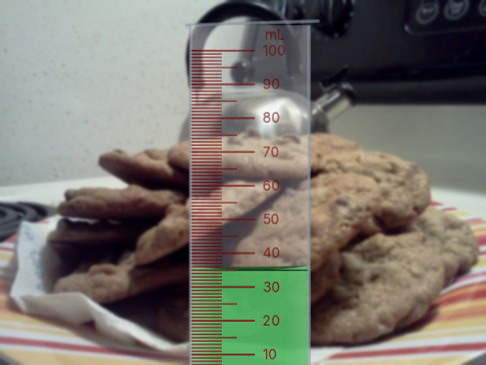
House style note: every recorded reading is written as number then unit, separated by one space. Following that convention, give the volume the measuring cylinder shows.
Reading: 35 mL
